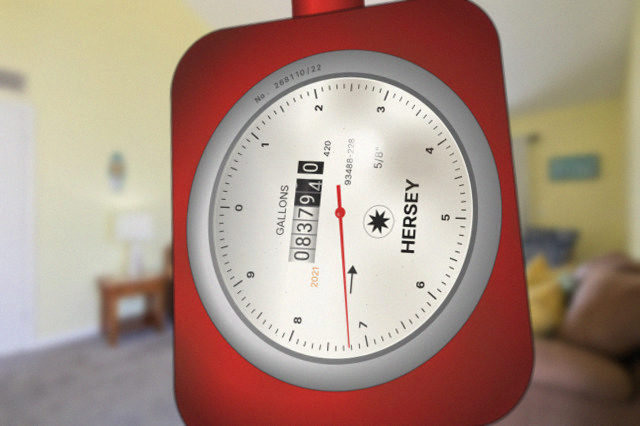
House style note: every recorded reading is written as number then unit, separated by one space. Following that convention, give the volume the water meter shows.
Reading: 837937.2 gal
